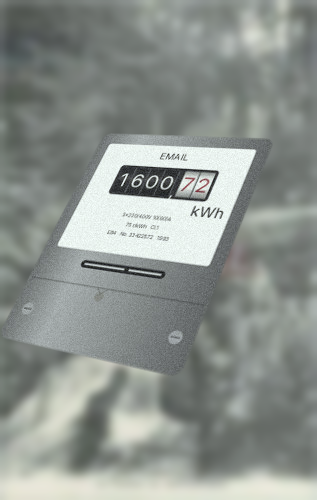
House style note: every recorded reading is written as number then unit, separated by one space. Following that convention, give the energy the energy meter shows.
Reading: 1600.72 kWh
